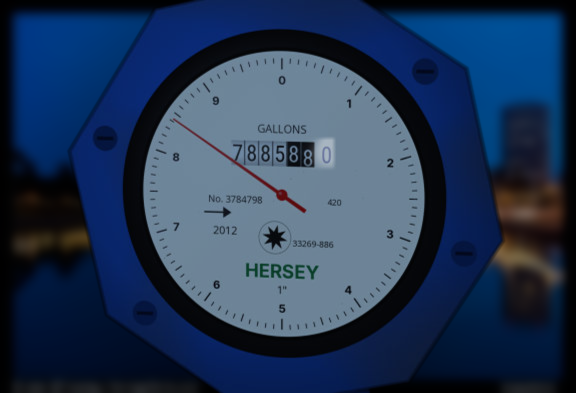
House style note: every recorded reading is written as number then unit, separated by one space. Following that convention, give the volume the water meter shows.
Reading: 7885878.4 gal
